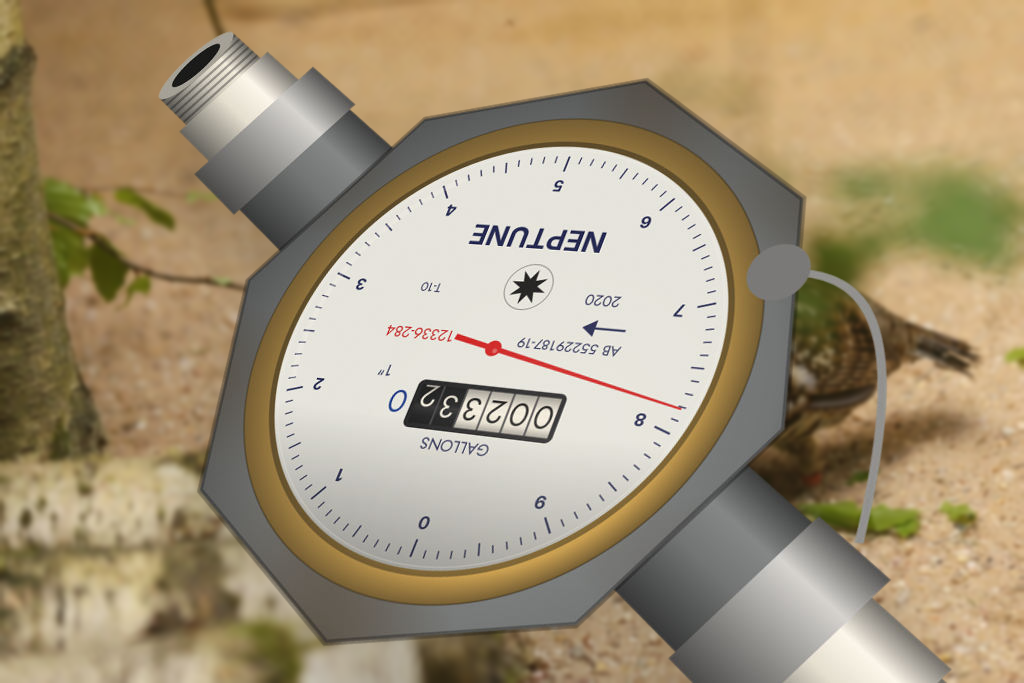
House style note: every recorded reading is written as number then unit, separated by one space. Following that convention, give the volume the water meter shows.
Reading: 23317.8 gal
